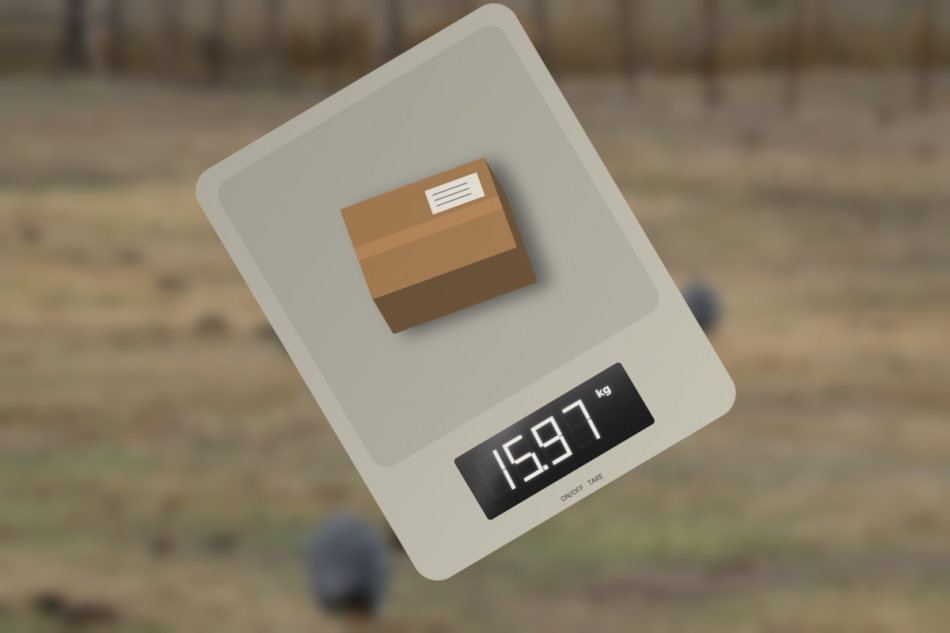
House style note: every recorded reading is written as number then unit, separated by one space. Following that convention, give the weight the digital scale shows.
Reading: 15.97 kg
